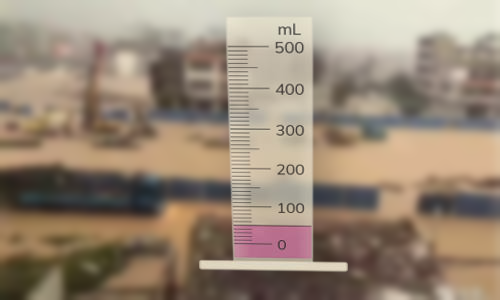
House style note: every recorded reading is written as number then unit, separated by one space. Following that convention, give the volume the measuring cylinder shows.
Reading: 50 mL
